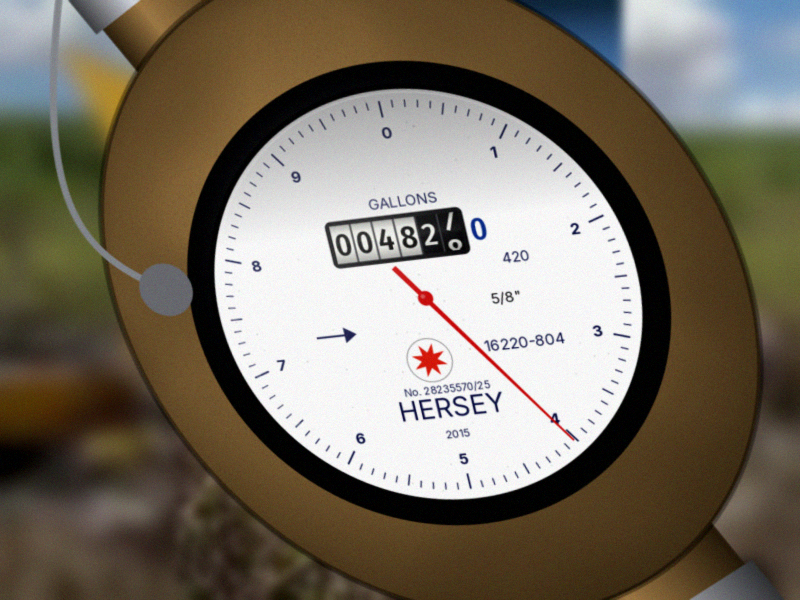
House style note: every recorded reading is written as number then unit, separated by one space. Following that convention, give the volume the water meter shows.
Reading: 48274.0 gal
